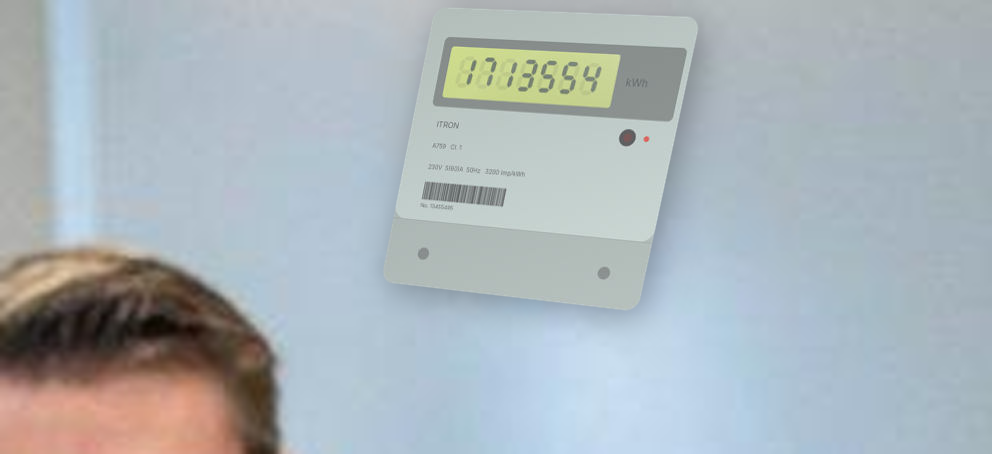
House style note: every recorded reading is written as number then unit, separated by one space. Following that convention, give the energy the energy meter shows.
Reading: 1713554 kWh
